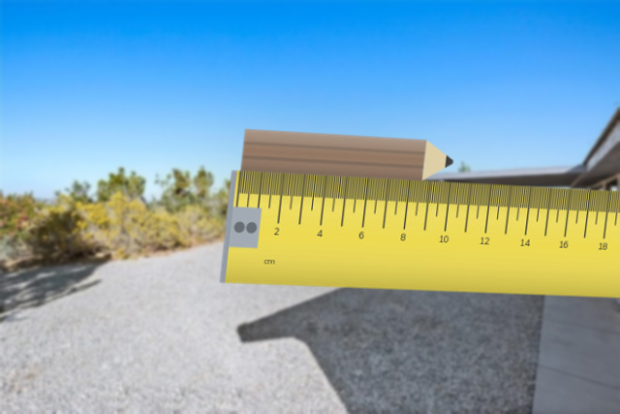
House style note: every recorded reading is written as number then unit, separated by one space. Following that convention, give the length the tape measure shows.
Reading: 10 cm
